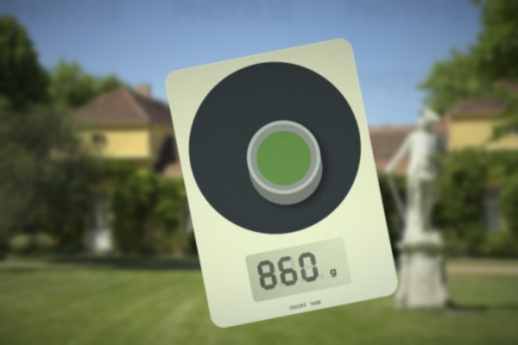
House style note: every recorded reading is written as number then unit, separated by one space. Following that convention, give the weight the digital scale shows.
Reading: 860 g
